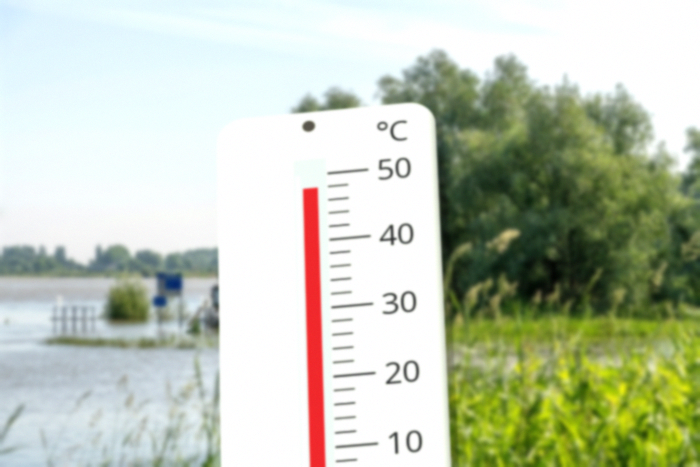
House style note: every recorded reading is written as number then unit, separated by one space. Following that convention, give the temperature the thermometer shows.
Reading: 48 °C
